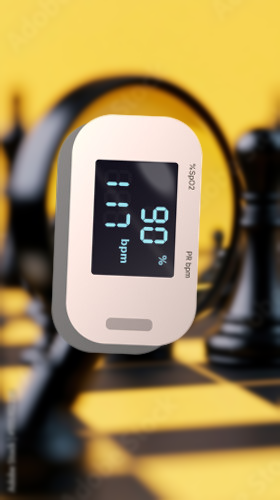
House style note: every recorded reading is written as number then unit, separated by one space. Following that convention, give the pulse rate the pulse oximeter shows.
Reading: 117 bpm
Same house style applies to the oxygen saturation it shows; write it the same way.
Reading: 90 %
